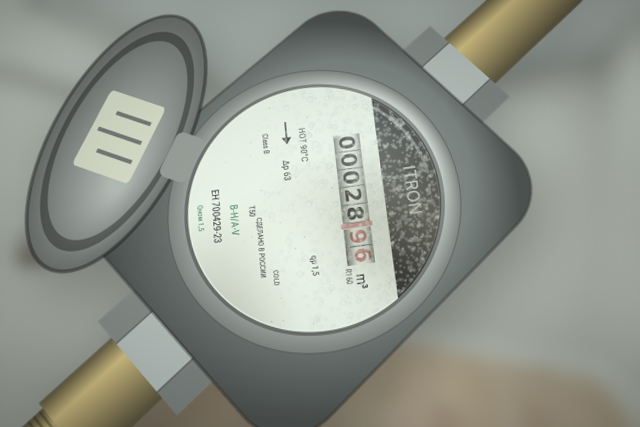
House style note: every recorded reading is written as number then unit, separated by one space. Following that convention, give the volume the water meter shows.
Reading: 28.96 m³
